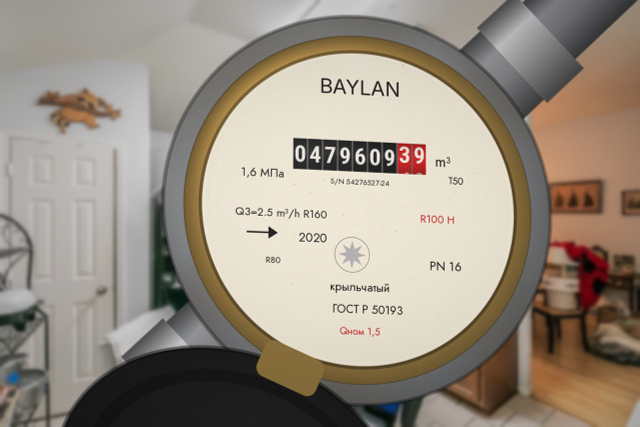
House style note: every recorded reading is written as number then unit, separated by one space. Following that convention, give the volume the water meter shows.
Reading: 479609.39 m³
